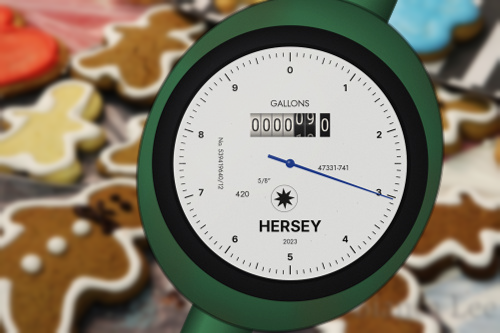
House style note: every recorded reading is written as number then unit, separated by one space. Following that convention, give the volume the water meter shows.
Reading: 93.0 gal
